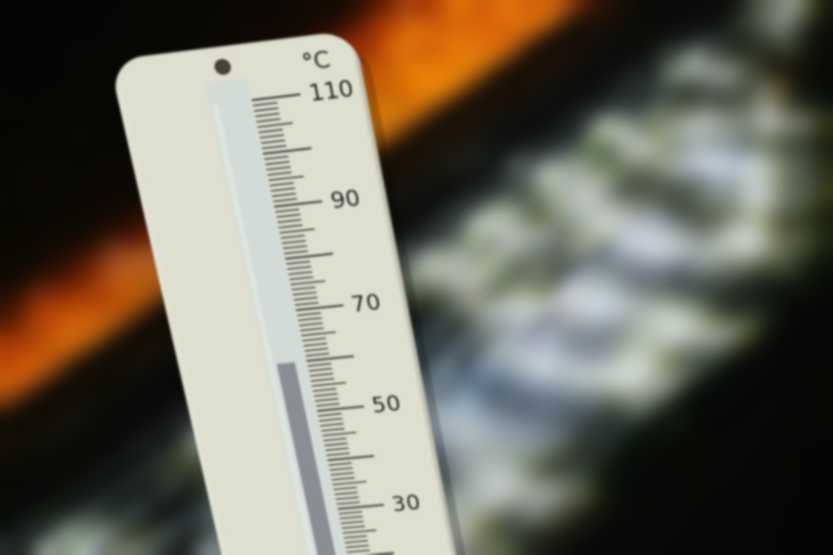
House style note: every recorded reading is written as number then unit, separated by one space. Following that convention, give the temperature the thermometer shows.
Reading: 60 °C
